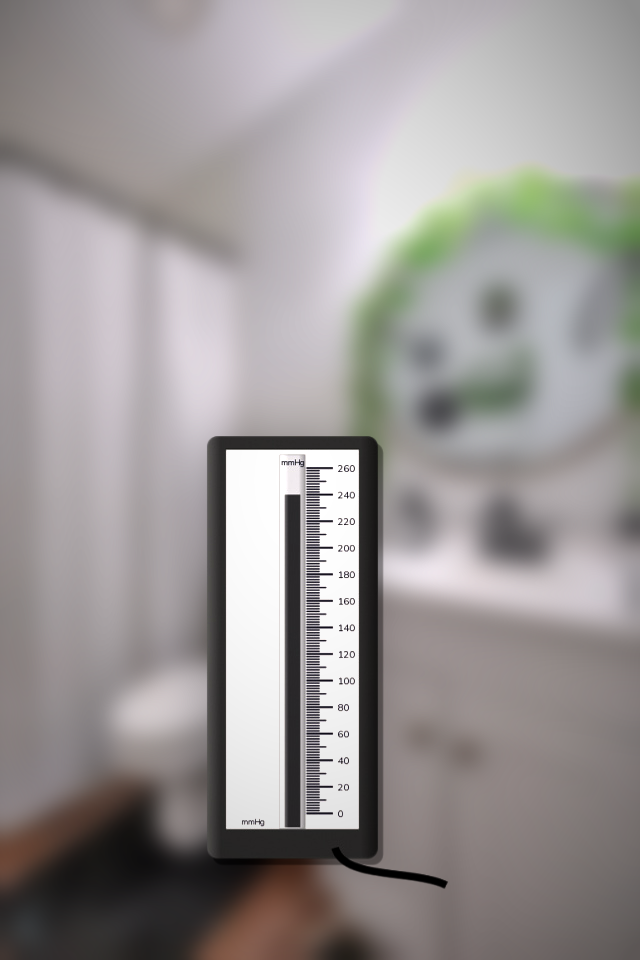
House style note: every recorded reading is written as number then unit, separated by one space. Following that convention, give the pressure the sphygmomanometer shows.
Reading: 240 mmHg
